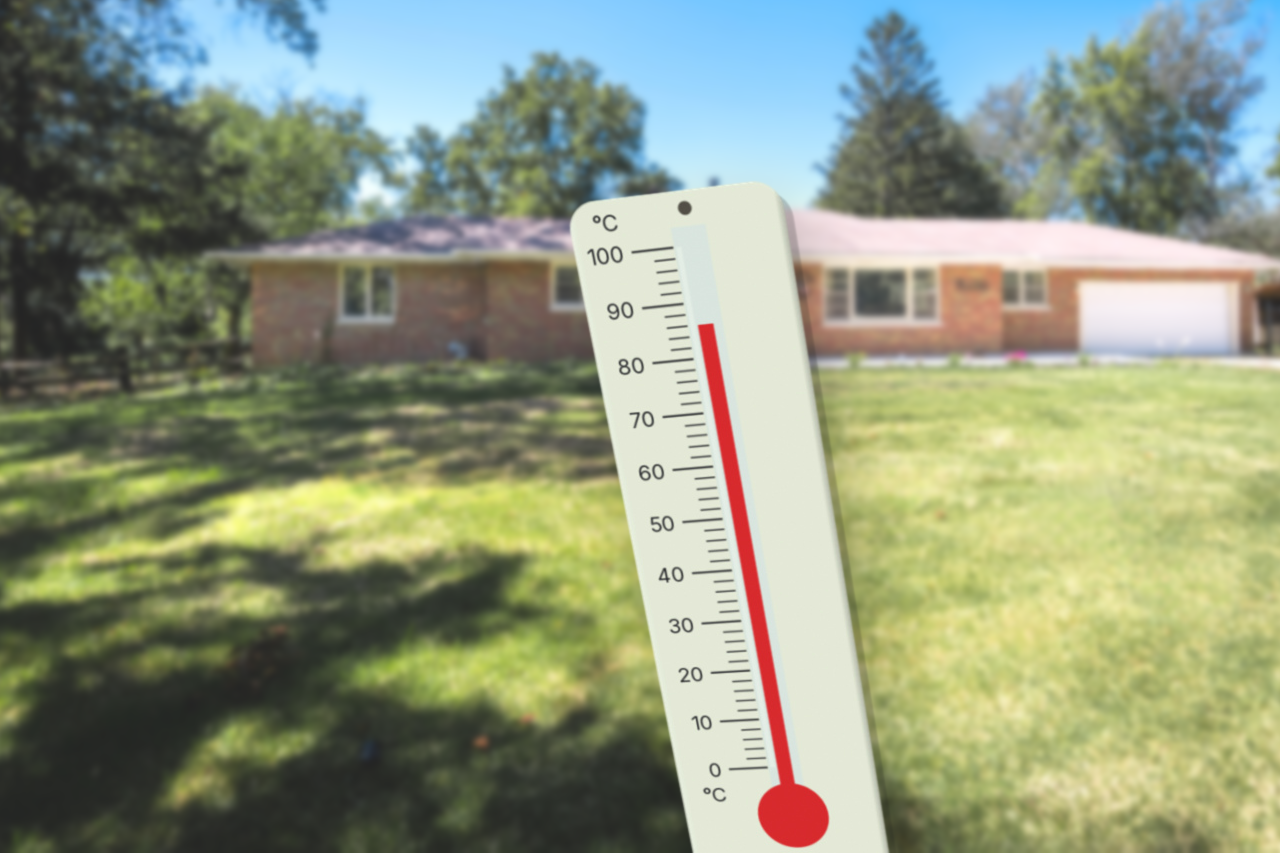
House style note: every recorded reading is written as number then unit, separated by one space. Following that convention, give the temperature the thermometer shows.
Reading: 86 °C
